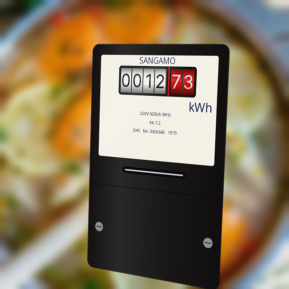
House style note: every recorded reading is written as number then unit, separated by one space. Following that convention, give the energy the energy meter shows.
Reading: 12.73 kWh
